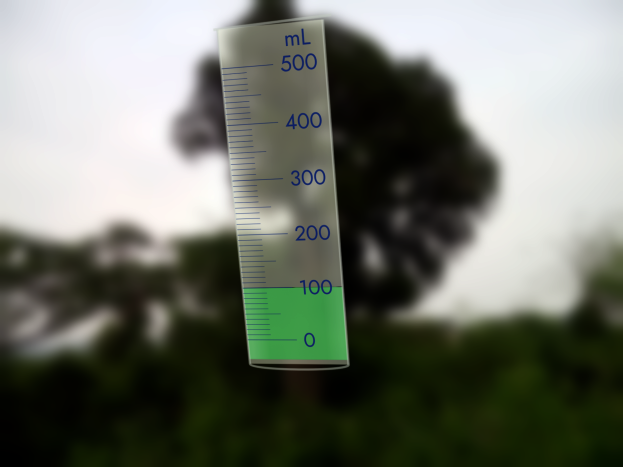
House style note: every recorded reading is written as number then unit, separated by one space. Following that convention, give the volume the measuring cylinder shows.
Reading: 100 mL
